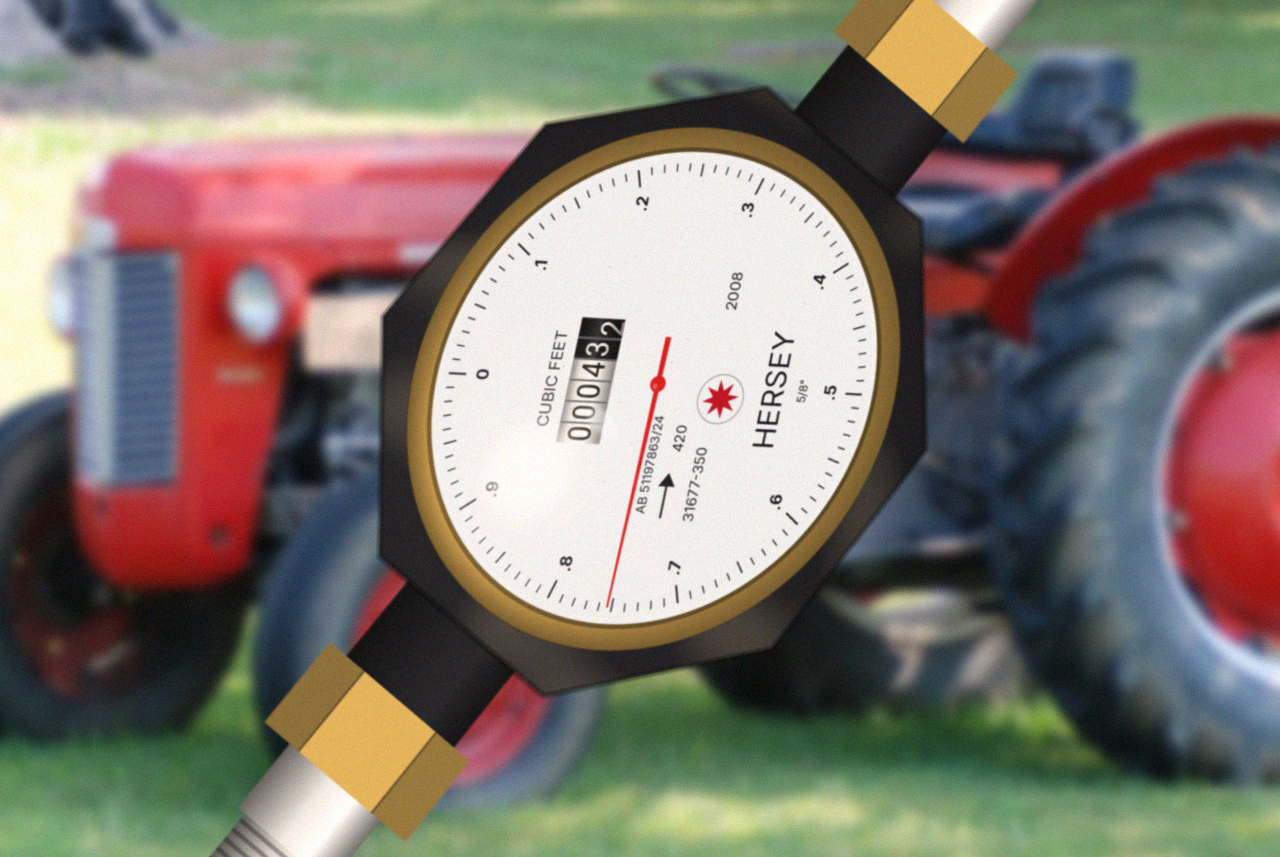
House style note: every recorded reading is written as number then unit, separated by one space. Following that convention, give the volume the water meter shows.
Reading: 431.75 ft³
